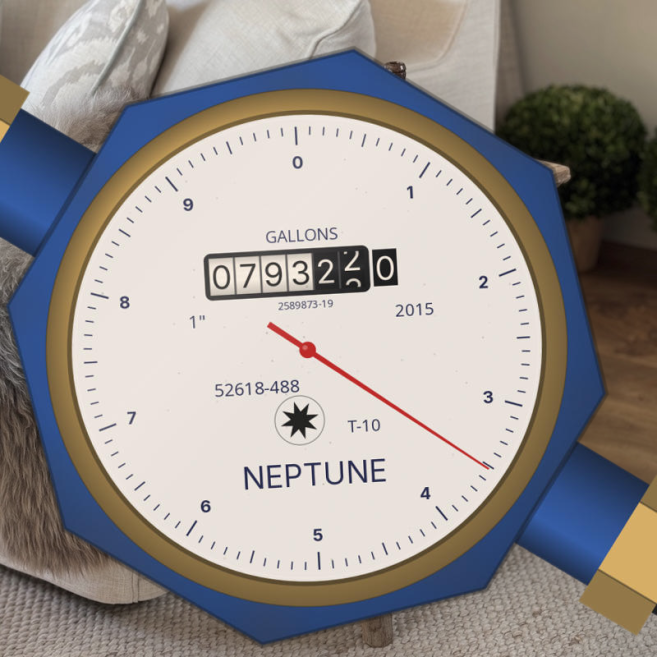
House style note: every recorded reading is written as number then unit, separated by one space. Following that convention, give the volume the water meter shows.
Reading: 793223.5 gal
